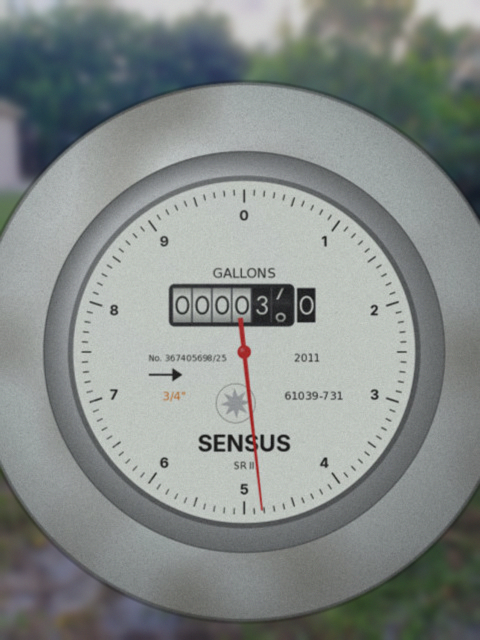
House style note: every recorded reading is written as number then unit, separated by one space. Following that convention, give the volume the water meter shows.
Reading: 374.8 gal
